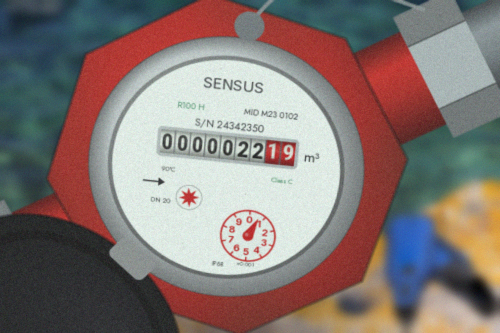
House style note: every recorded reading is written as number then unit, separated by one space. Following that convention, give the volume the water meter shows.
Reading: 22.190 m³
